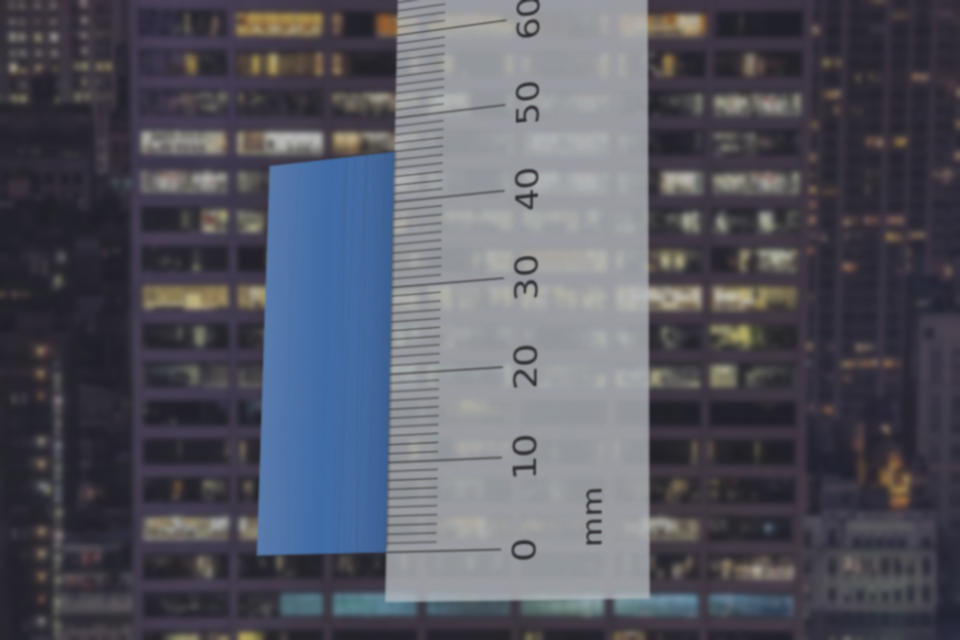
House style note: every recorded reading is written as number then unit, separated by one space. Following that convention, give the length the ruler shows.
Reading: 46 mm
